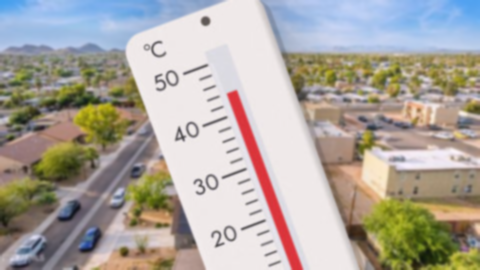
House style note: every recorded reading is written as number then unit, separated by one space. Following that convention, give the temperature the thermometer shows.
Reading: 44 °C
